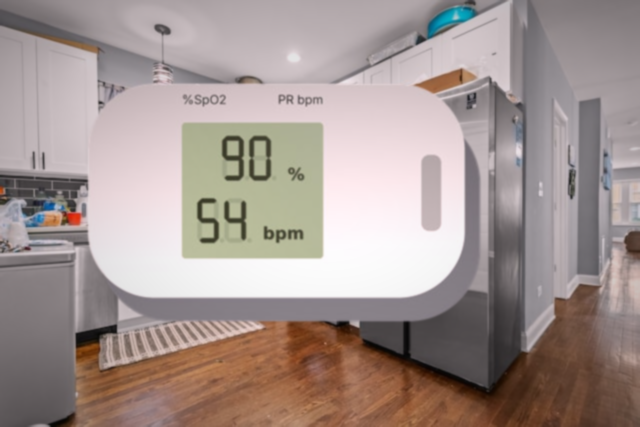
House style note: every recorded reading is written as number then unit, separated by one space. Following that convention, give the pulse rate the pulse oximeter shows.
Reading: 54 bpm
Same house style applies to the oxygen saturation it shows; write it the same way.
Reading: 90 %
